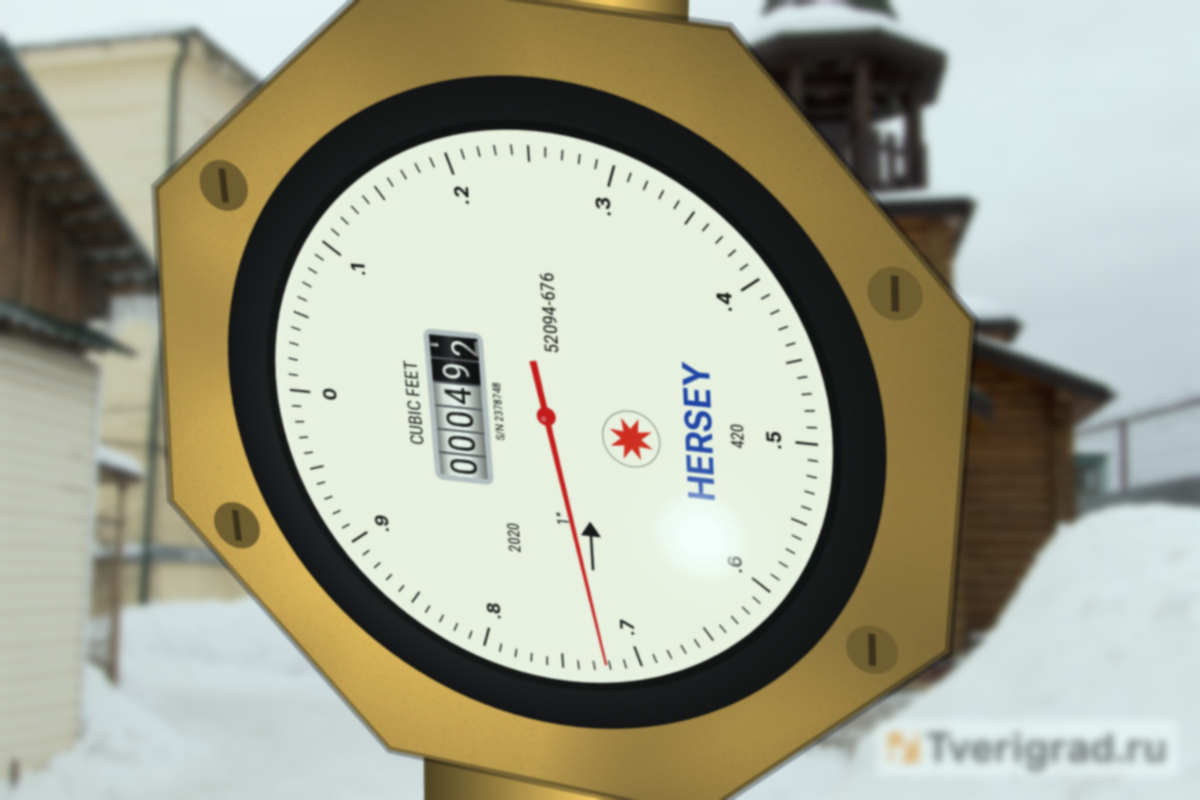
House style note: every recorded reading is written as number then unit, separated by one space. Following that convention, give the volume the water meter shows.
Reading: 491.72 ft³
